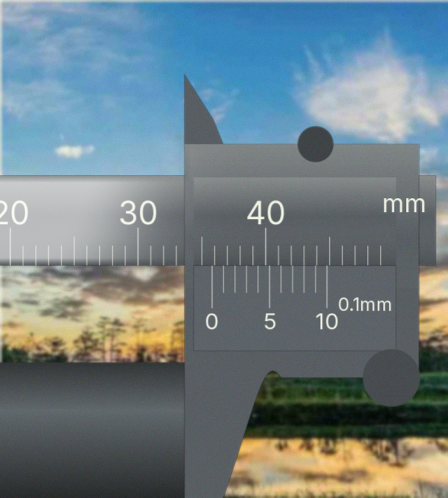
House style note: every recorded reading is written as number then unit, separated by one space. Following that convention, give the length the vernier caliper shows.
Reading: 35.8 mm
